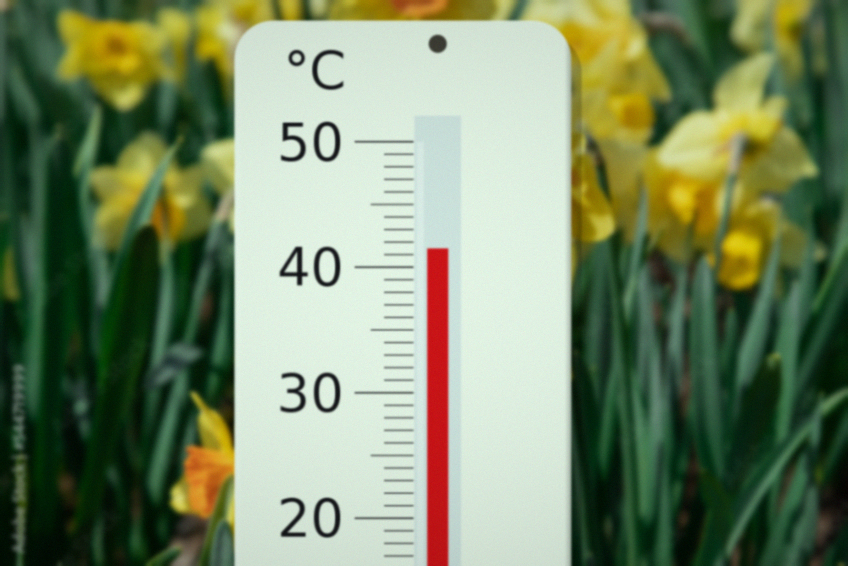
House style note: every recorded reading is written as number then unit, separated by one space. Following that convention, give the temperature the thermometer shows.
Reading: 41.5 °C
